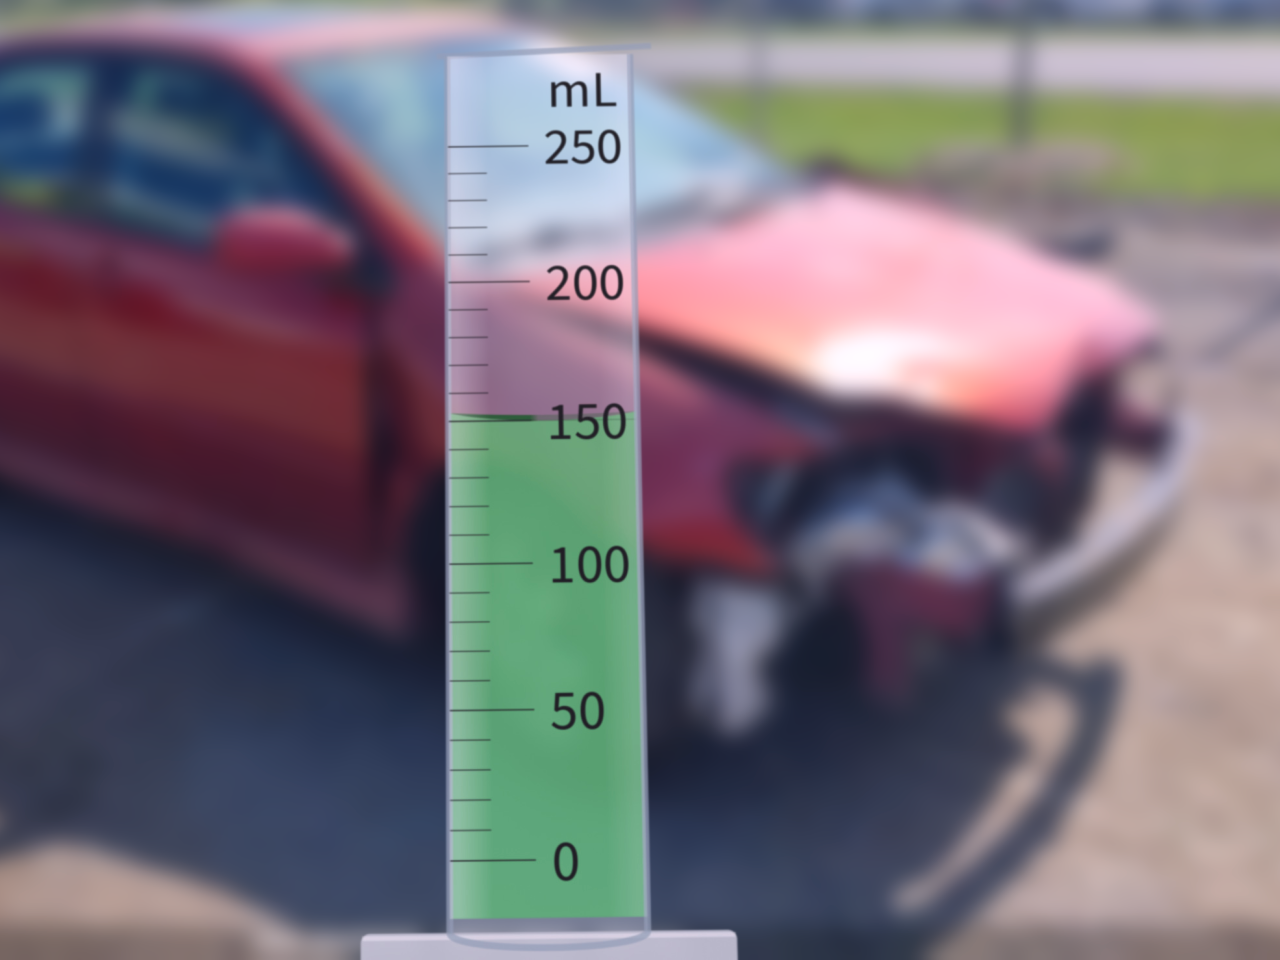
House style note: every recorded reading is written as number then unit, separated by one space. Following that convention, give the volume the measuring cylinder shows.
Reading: 150 mL
